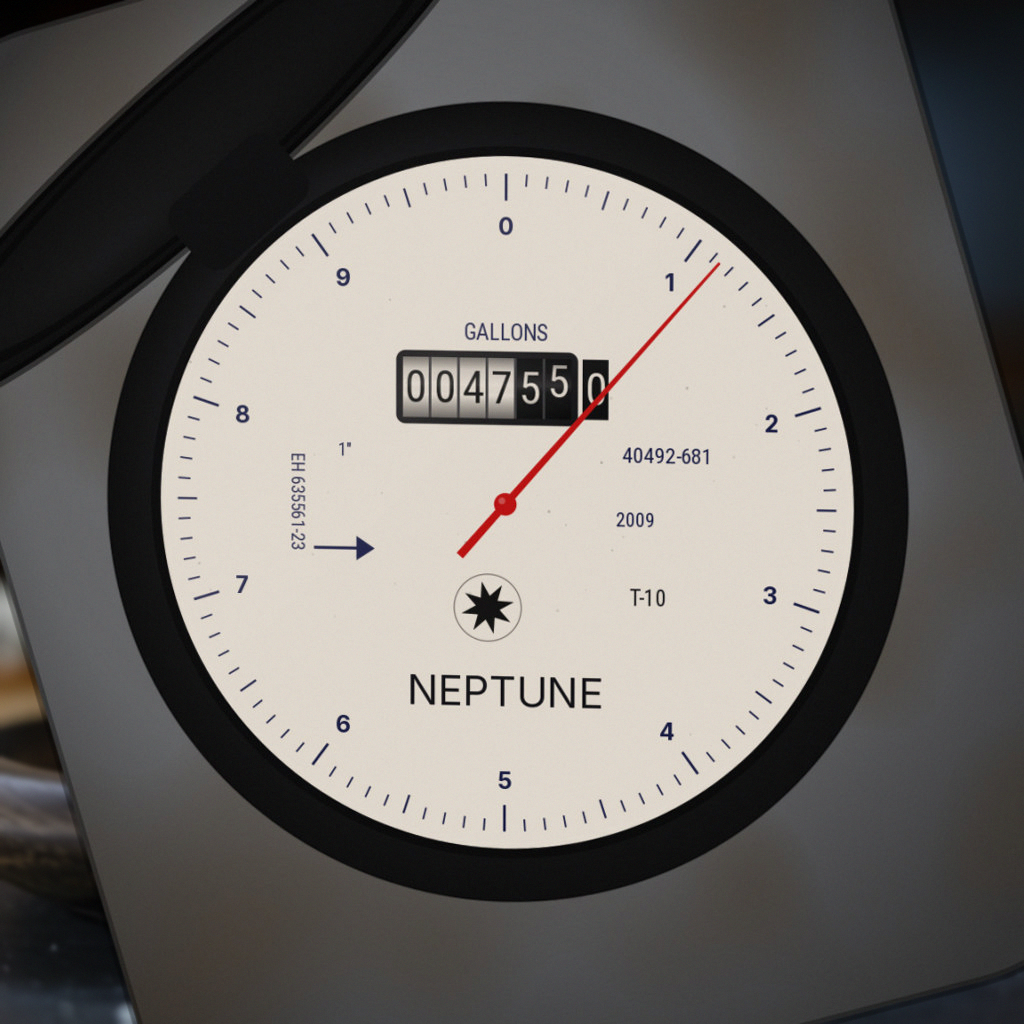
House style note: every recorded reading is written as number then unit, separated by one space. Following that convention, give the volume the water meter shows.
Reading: 47551.1 gal
